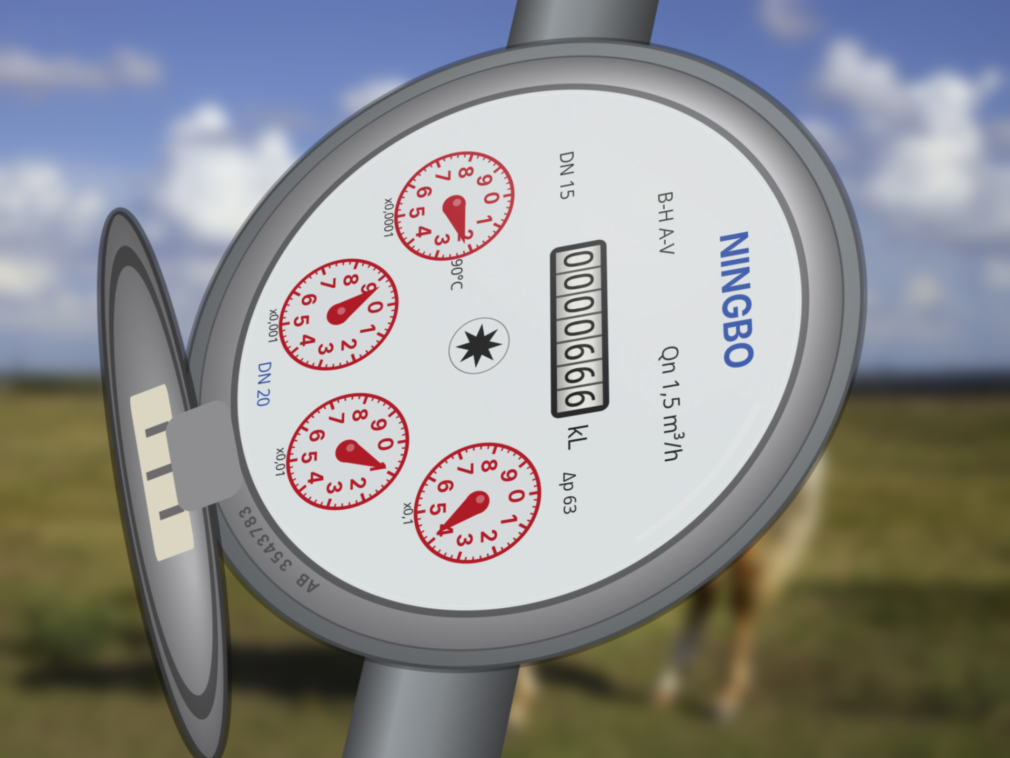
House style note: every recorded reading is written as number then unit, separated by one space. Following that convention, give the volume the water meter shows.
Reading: 666.4092 kL
